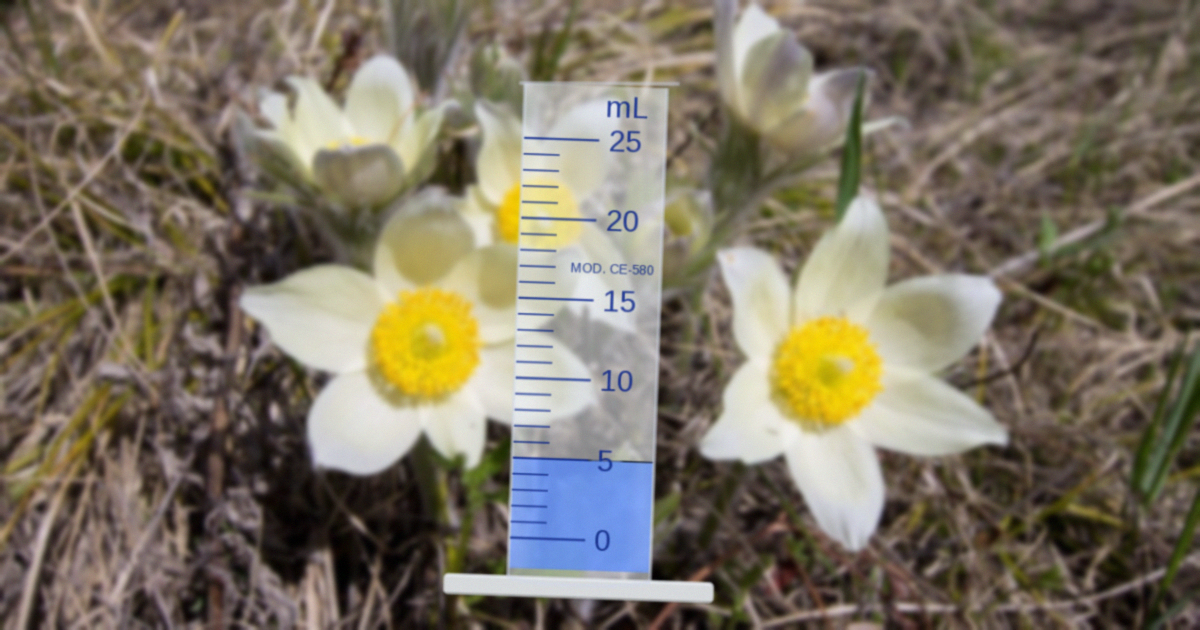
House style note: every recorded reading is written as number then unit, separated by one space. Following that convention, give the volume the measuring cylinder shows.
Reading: 5 mL
